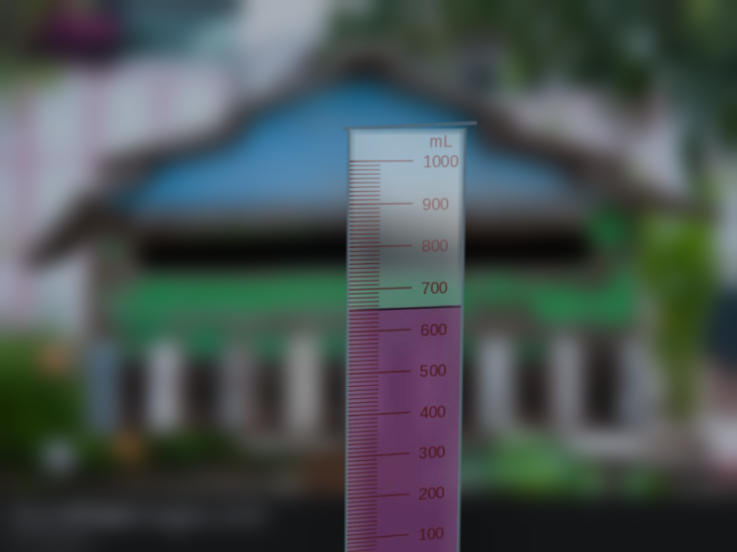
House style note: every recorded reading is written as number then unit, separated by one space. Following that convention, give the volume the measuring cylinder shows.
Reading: 650 mL
